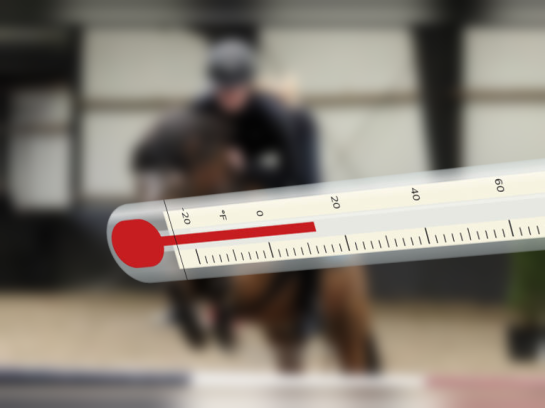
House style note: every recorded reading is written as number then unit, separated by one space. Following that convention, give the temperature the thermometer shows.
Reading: 13 °F
